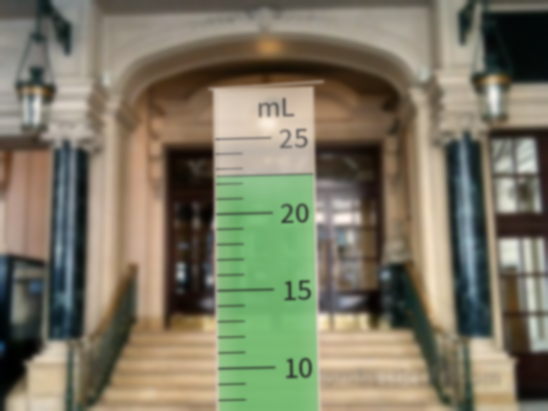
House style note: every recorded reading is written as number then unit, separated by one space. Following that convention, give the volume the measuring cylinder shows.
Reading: 22.5 mL
